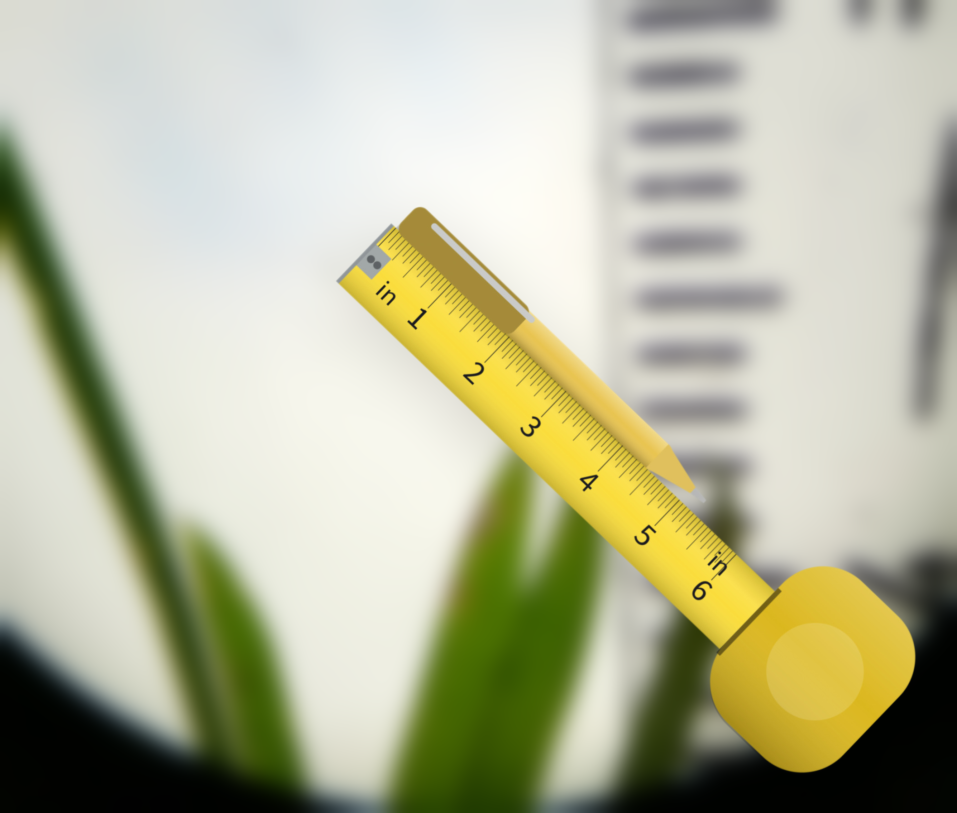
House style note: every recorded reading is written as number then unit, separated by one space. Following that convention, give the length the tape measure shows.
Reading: 5.25 in
